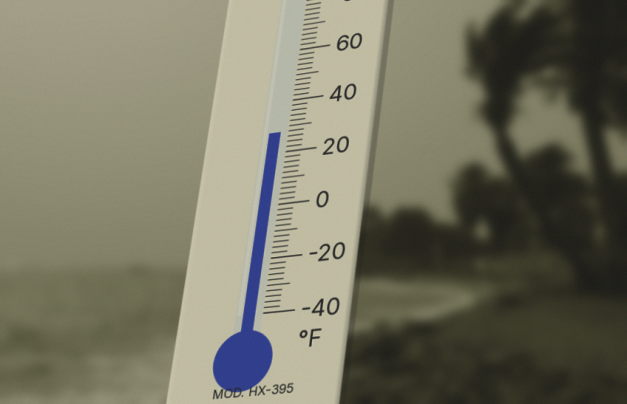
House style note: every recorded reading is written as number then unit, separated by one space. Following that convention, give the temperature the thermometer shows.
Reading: 28 °F
